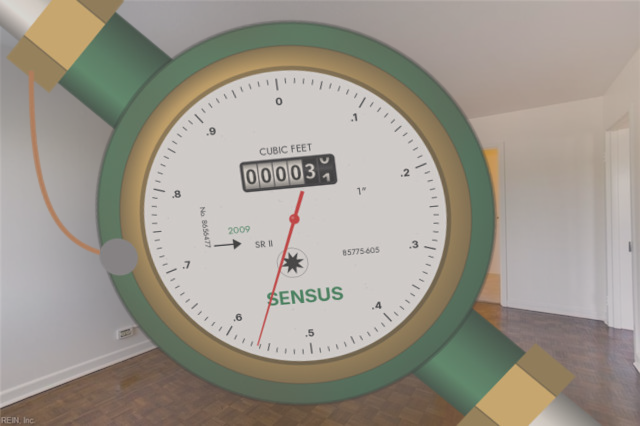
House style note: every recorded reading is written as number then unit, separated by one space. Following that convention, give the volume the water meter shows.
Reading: 30.56 ft³
